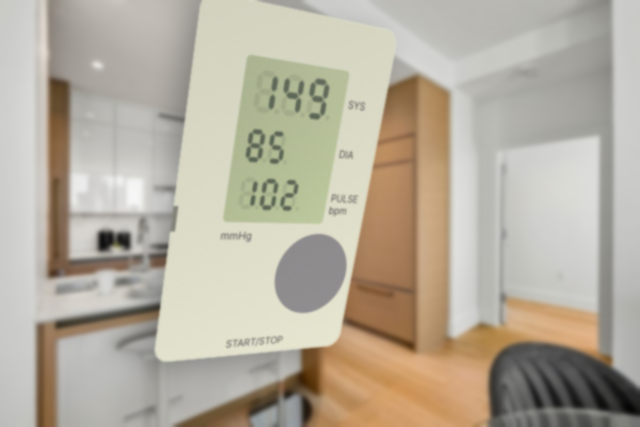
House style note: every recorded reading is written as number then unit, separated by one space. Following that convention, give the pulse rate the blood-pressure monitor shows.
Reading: 102 bpm
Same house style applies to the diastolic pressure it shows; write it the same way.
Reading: 85 mmHg
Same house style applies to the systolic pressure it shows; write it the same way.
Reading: 149 mmHg
